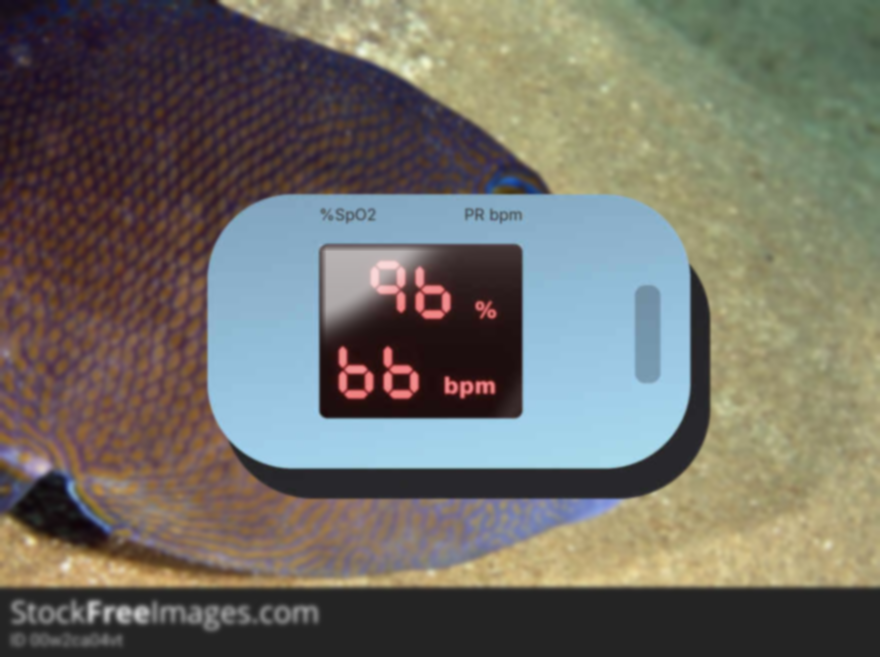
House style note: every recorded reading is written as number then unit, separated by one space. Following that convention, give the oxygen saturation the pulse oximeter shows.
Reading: 96 %
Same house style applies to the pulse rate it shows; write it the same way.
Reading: 66 bpm
